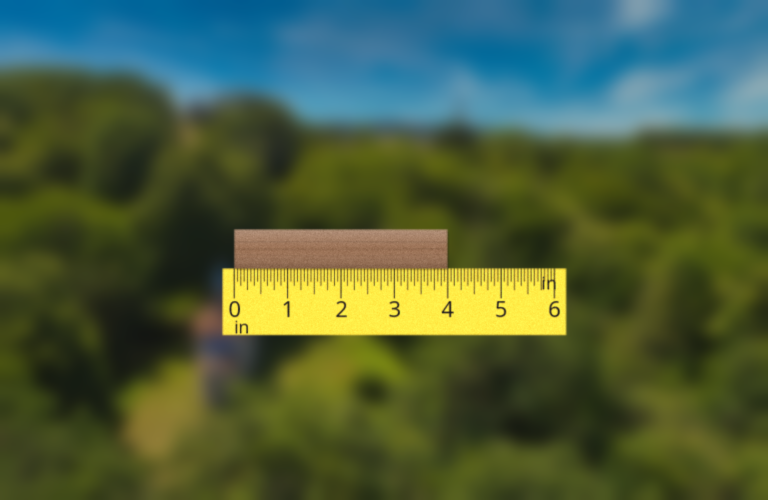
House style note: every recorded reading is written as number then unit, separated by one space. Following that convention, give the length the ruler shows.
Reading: 4 in
